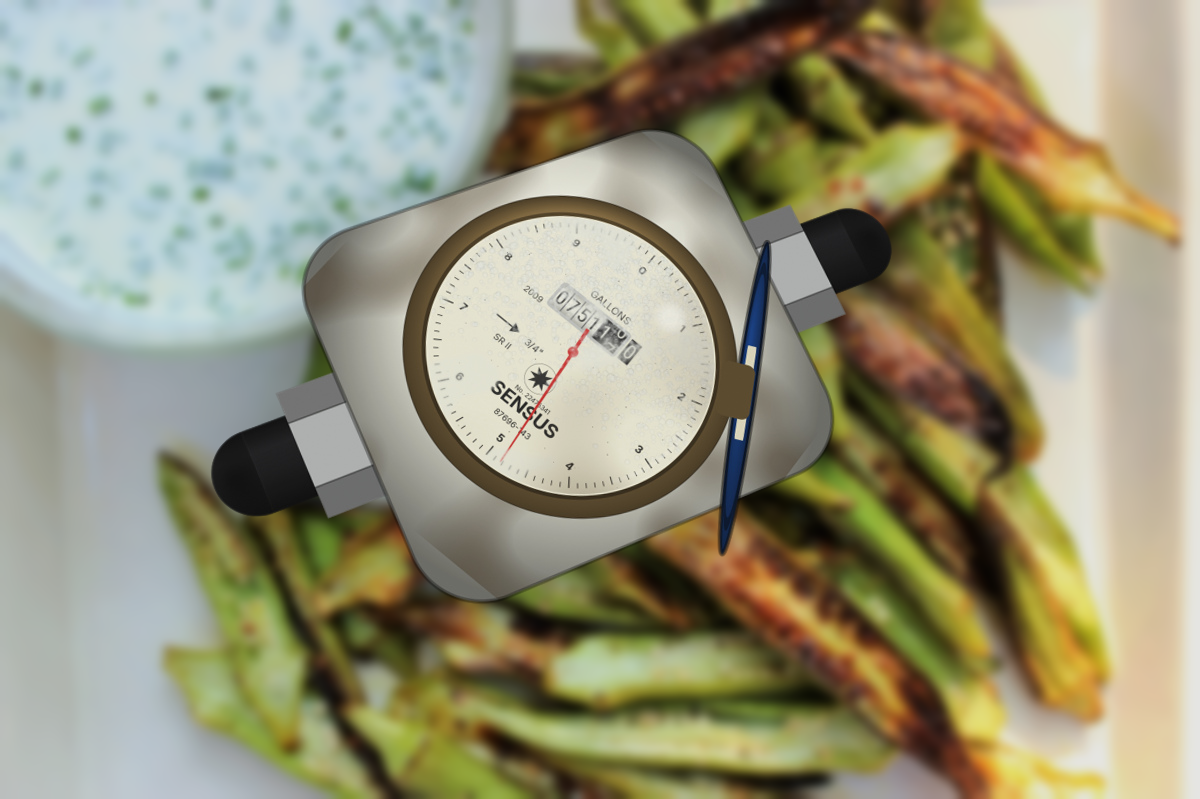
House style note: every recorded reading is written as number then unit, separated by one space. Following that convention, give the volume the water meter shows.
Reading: 751164.8 gal
